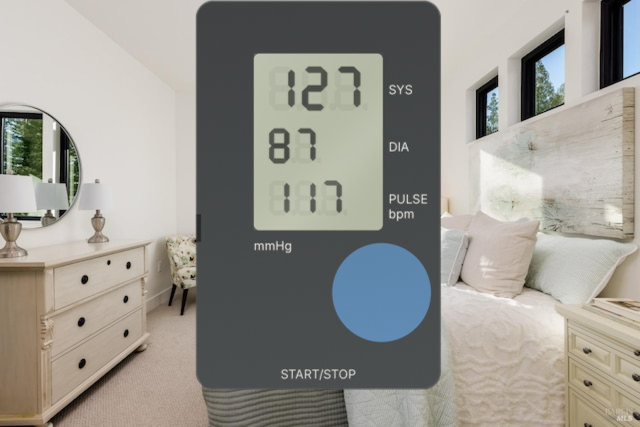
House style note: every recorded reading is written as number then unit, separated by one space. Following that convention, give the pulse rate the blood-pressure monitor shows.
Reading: 117 bpm
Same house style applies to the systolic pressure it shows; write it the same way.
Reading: 127 mmHg
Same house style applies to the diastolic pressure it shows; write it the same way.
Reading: 87 mmHg
